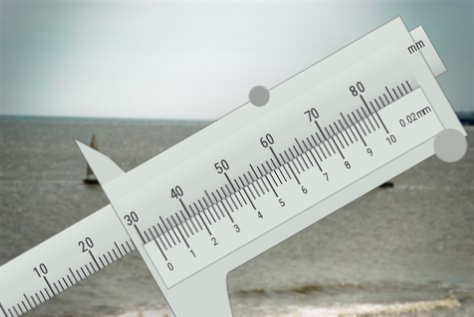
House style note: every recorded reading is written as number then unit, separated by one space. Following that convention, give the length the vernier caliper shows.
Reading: 32.0 mm
